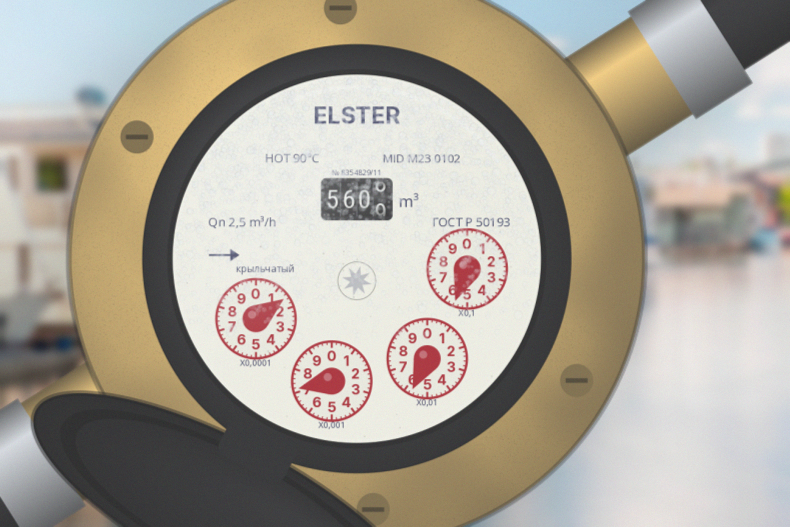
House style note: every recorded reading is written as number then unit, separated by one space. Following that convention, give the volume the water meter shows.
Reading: 5608.5571 m³
